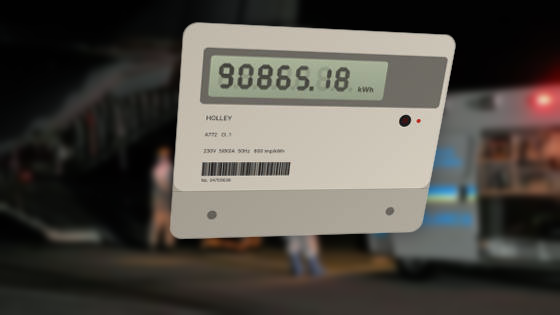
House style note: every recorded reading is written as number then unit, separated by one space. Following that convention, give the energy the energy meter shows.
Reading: 90865.18 kWh
